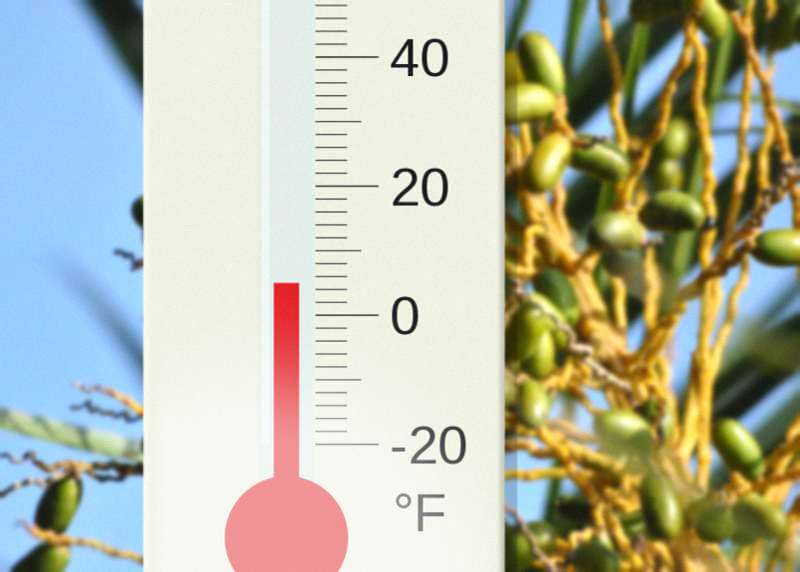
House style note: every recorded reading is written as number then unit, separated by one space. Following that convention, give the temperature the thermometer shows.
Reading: 5 °F
